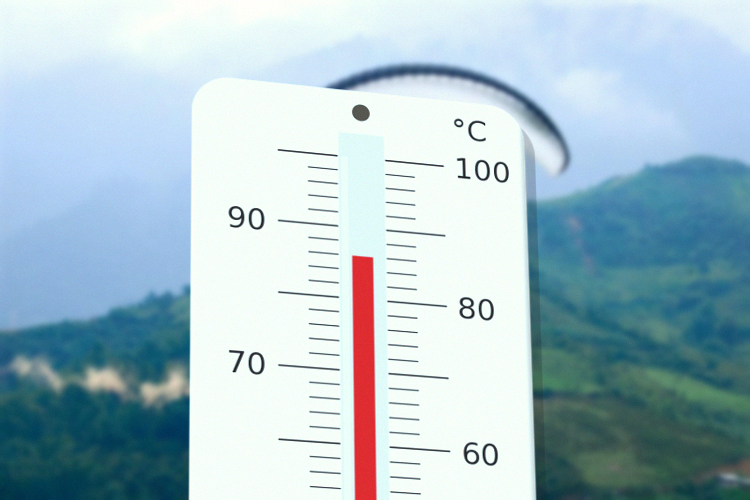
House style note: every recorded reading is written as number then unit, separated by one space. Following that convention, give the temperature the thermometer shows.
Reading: 86 °C
